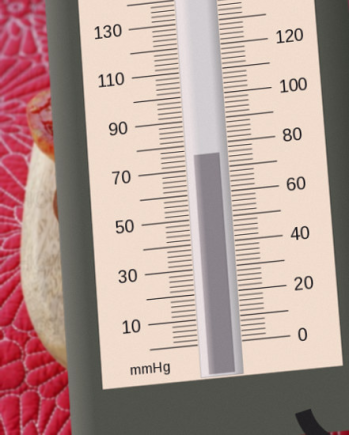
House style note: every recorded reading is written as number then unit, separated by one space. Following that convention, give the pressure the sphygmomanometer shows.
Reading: 76 mmHg
